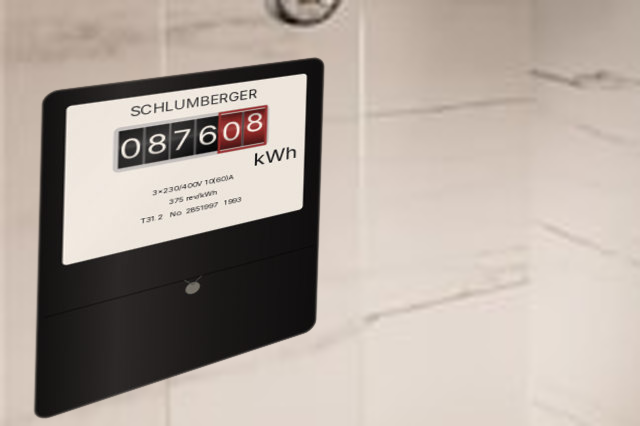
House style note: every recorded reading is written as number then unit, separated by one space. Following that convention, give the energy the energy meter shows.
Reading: 876.08 kWh
